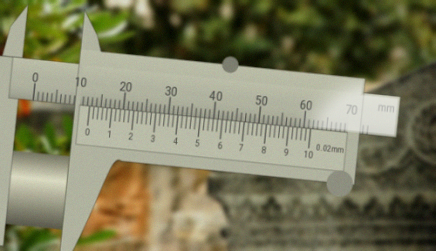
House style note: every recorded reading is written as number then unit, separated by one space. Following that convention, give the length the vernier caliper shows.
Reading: 12.5 mm
